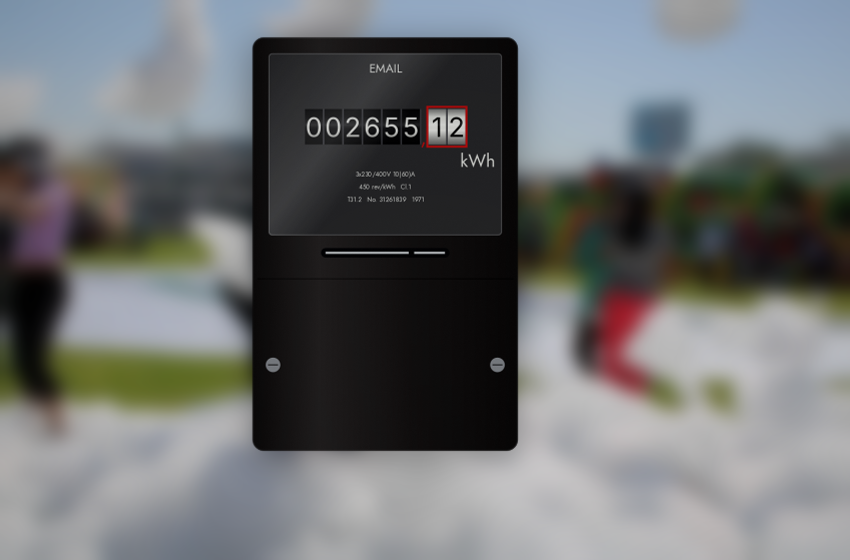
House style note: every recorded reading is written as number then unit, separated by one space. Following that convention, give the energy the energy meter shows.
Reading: 2655.12 kWh
